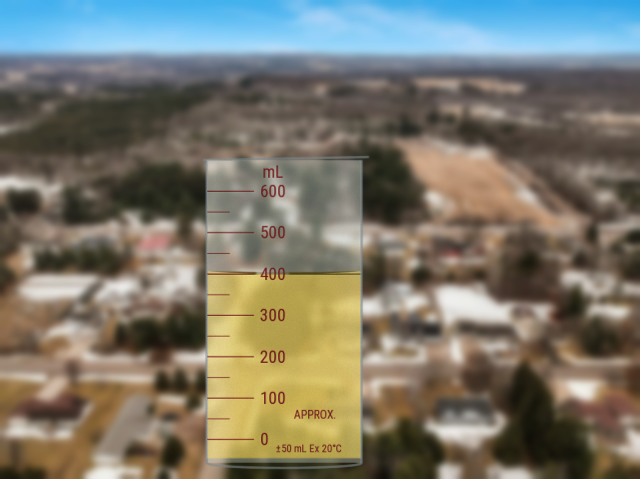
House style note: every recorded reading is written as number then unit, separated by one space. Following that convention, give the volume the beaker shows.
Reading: 400 mL
